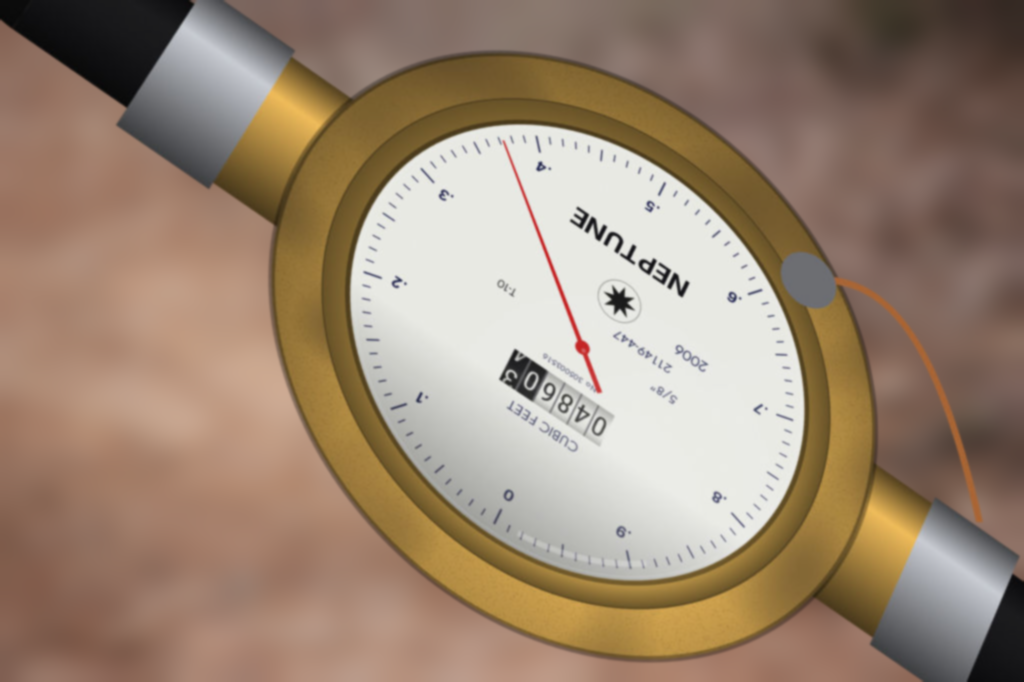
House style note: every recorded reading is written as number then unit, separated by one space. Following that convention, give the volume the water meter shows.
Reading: 48603.37 ft³
